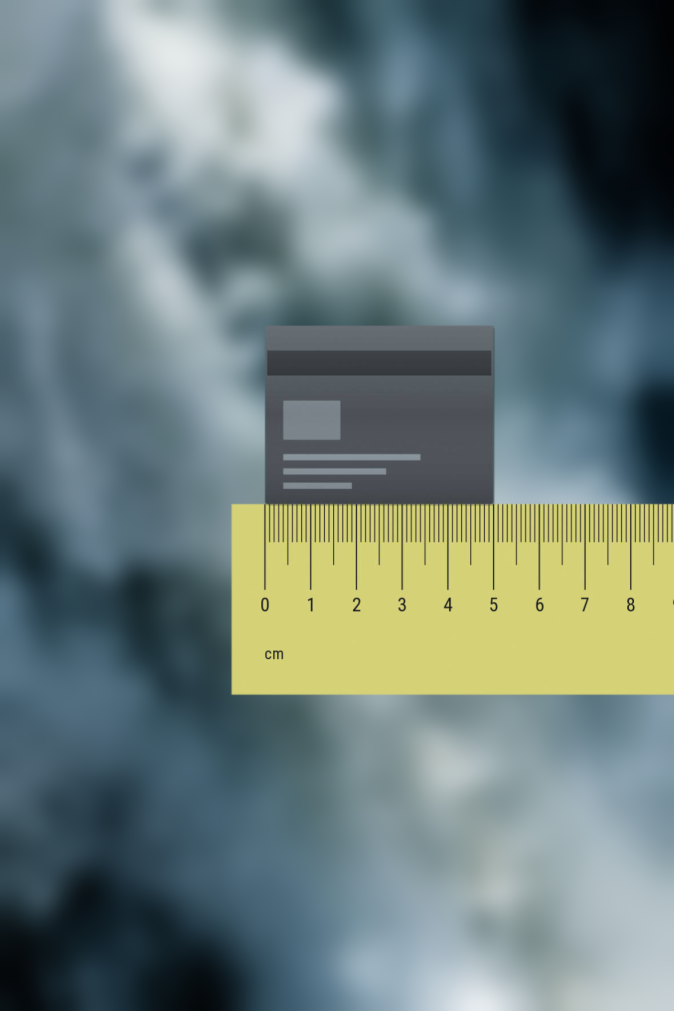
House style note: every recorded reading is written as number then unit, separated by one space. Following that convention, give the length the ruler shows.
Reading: 5 cm
